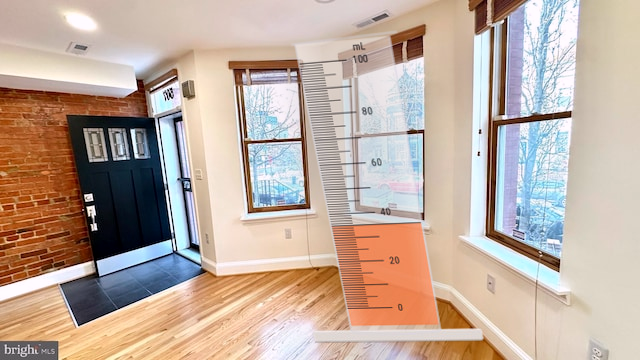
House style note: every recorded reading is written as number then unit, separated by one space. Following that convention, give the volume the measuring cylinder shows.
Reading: 35 mL
